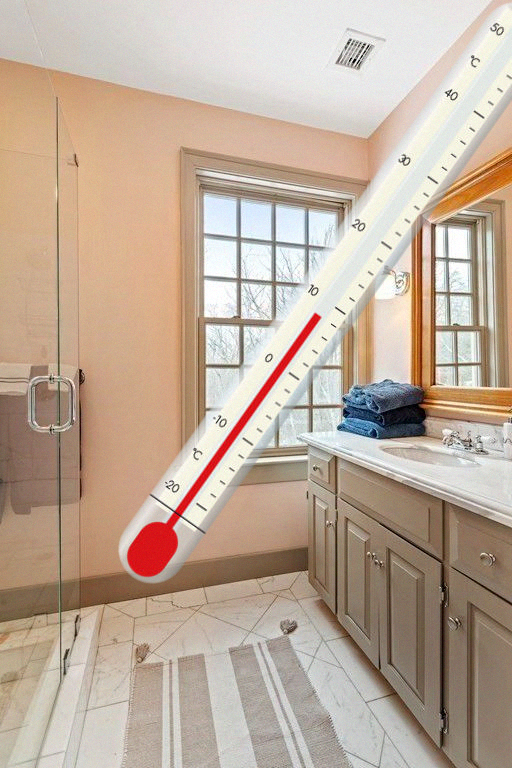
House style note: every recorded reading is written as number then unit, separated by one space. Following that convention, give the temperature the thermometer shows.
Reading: 8 °C
